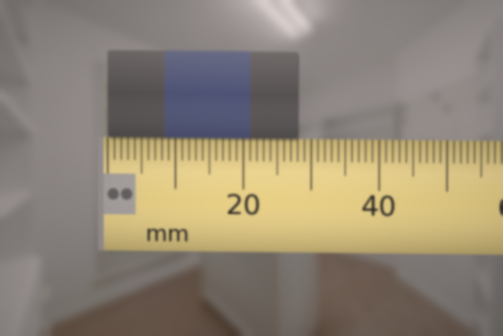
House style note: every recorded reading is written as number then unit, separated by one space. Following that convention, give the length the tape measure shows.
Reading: 28 mm
